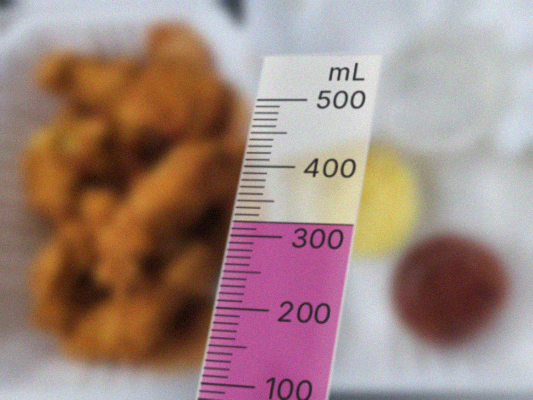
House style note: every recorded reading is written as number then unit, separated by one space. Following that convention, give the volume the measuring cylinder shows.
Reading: 320 mL
